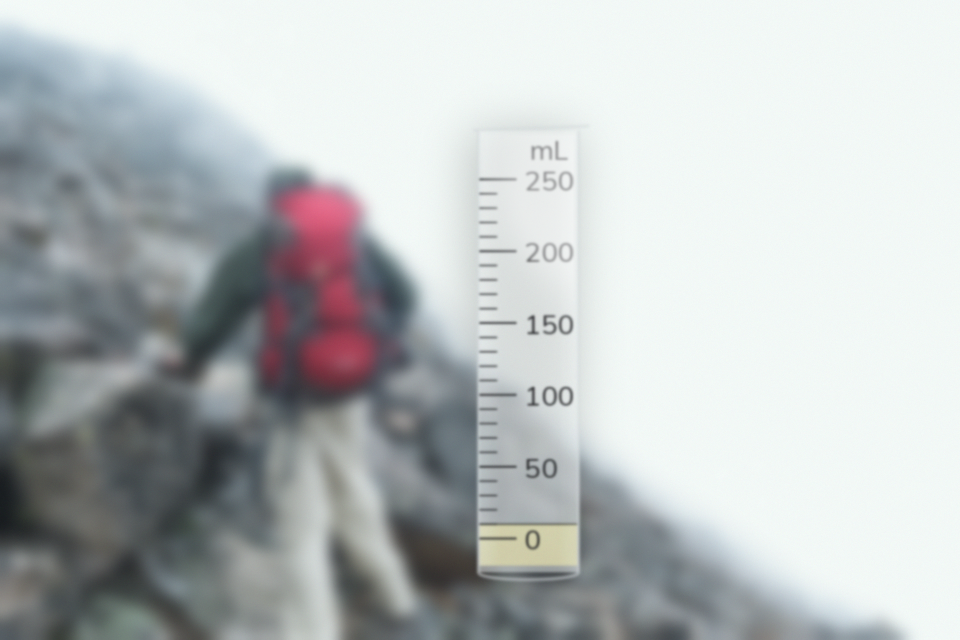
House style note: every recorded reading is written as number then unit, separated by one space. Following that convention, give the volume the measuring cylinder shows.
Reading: 10 mL
